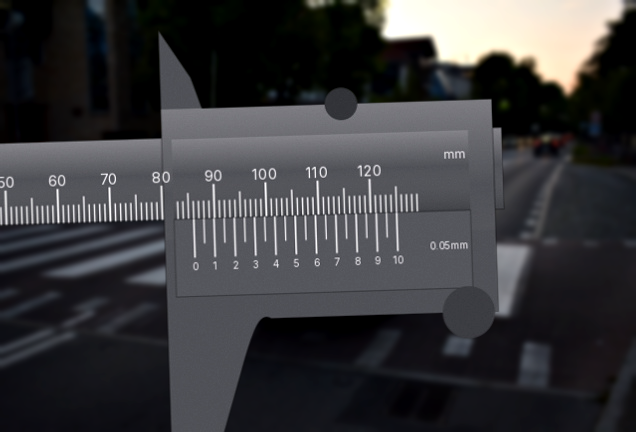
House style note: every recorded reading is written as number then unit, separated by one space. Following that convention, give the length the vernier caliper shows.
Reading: 86.0 mm
